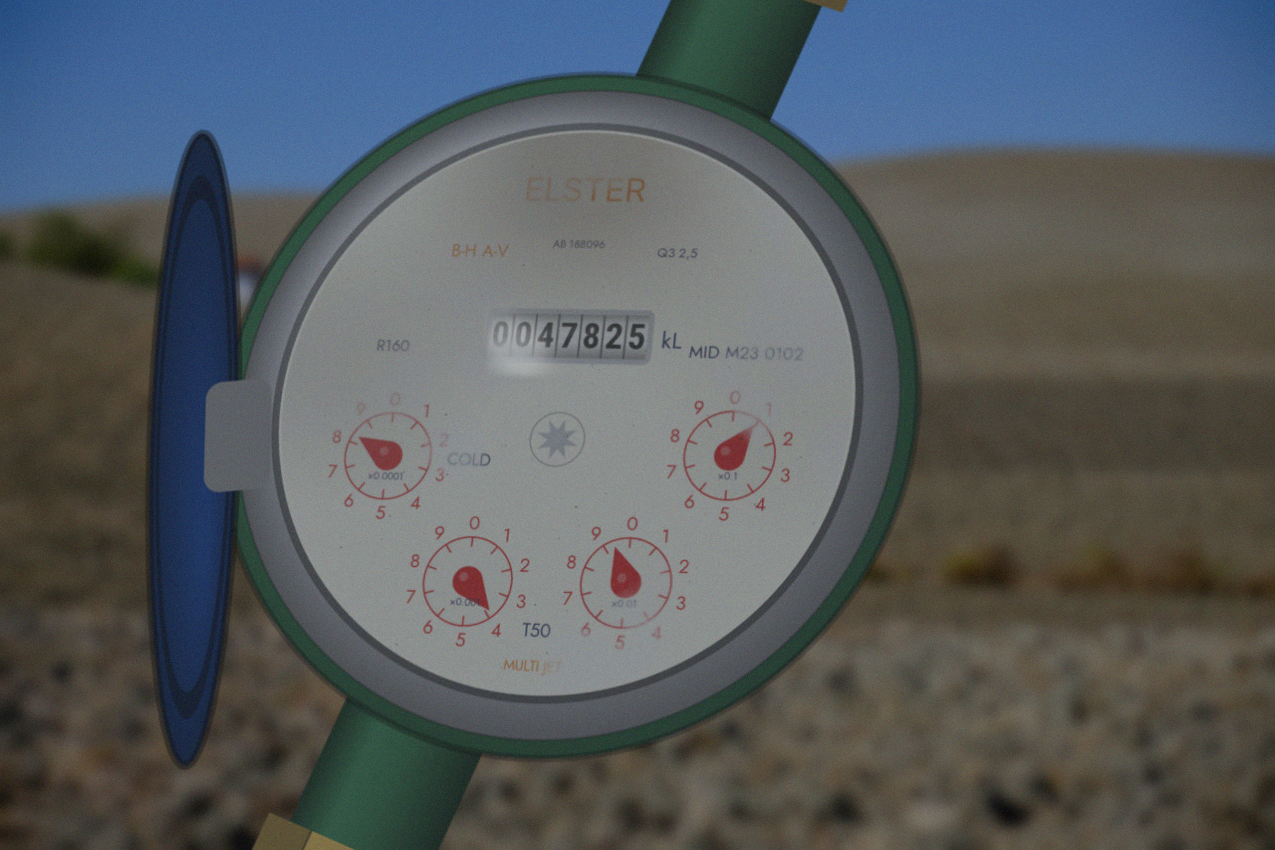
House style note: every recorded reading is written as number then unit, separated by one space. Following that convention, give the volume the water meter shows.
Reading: 47825.0938 kL
